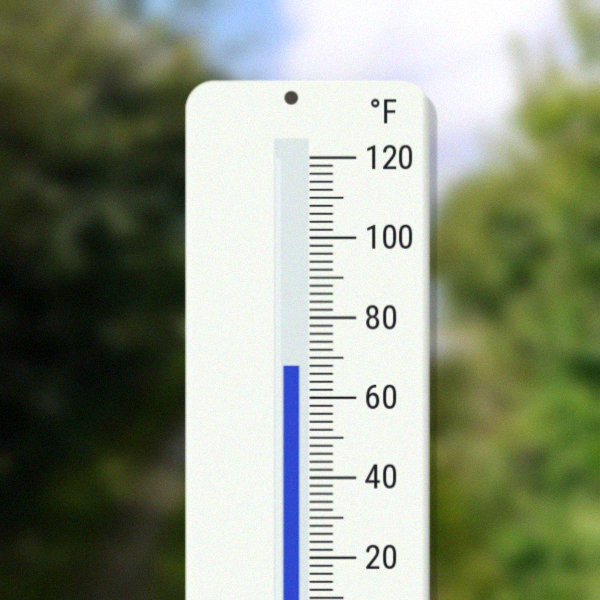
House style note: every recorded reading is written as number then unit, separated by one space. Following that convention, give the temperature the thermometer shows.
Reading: 68 °F
